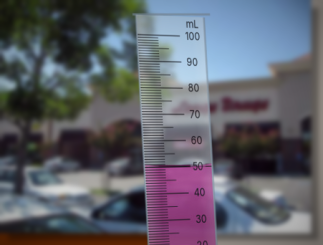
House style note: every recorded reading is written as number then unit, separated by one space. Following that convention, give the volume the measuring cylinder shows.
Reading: 50 mL
